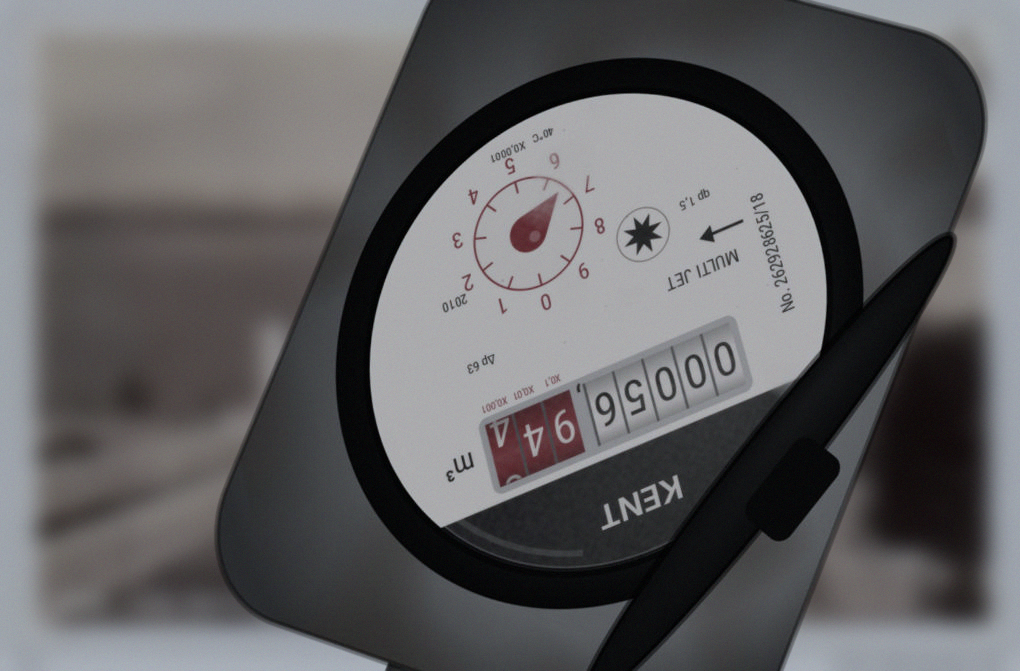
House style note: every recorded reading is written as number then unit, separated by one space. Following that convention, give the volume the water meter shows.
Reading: 56.9436 m³
